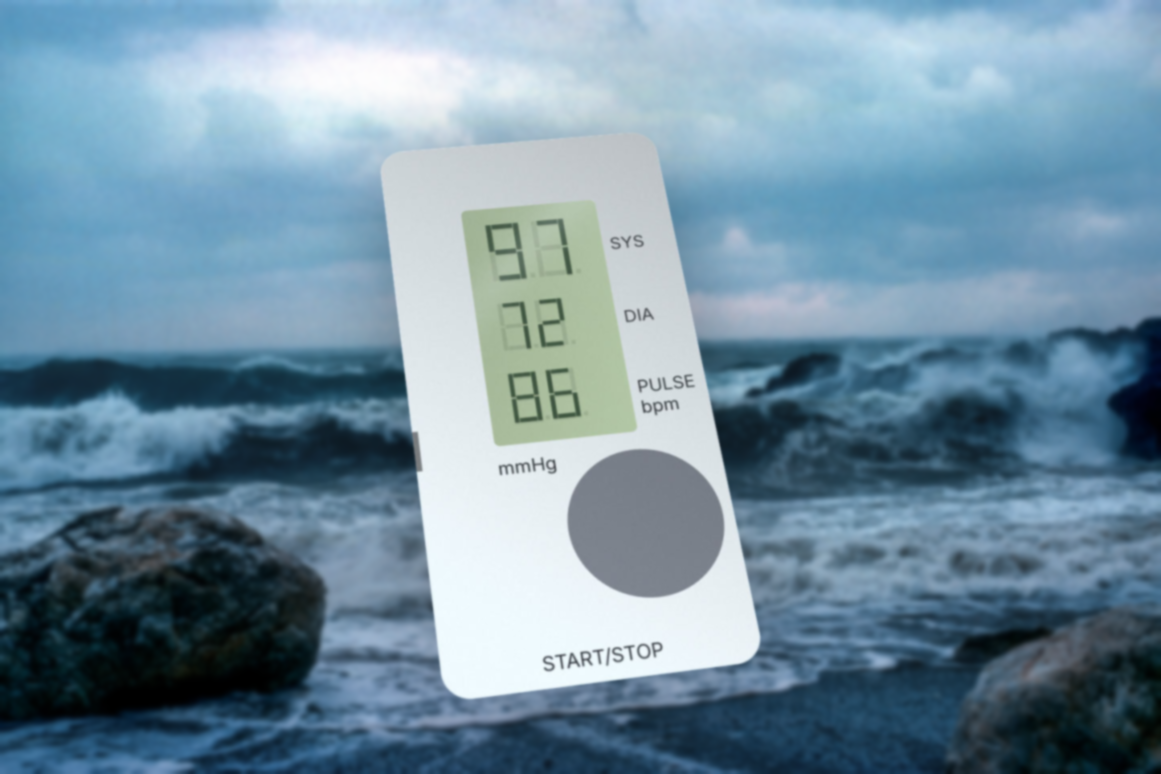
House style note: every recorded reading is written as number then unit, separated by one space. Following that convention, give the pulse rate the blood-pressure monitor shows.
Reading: 86 bpm
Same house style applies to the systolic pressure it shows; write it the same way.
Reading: 97 mmHg
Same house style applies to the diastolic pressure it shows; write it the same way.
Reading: 72 mmHg
